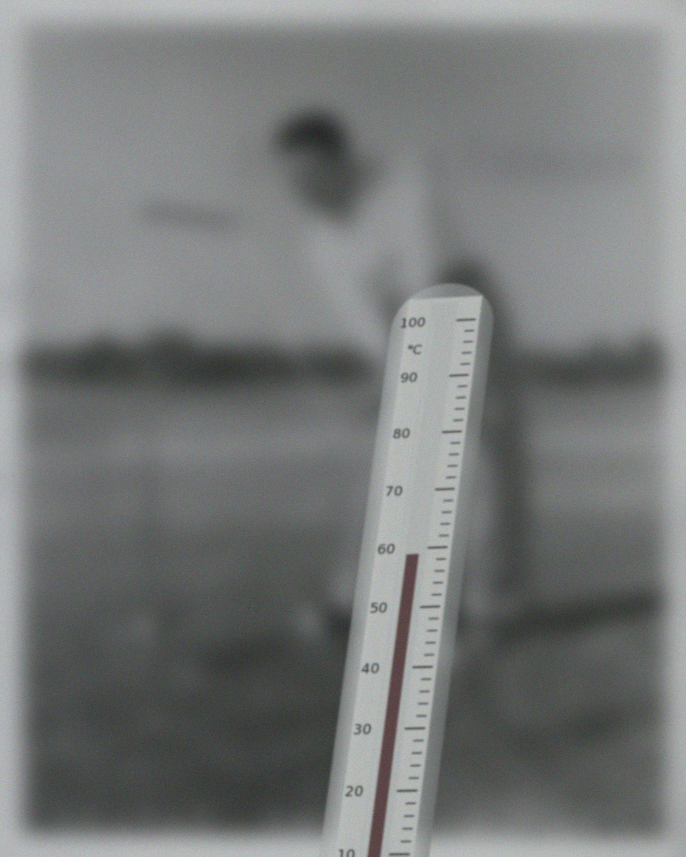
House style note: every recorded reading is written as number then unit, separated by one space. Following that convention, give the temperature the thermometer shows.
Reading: 59 °C
